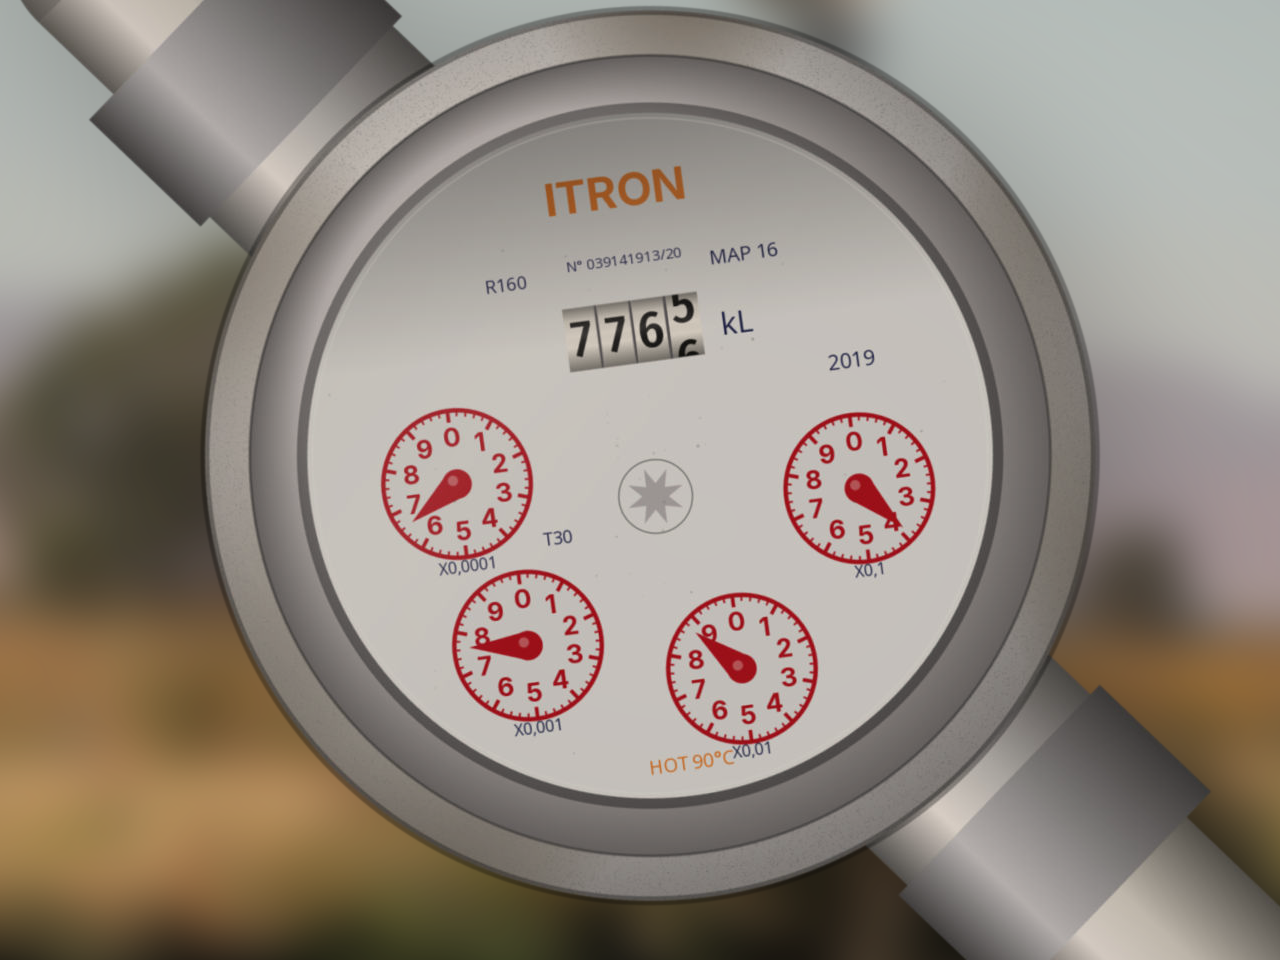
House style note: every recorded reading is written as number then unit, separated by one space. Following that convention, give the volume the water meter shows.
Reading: 7765.3876 kL
